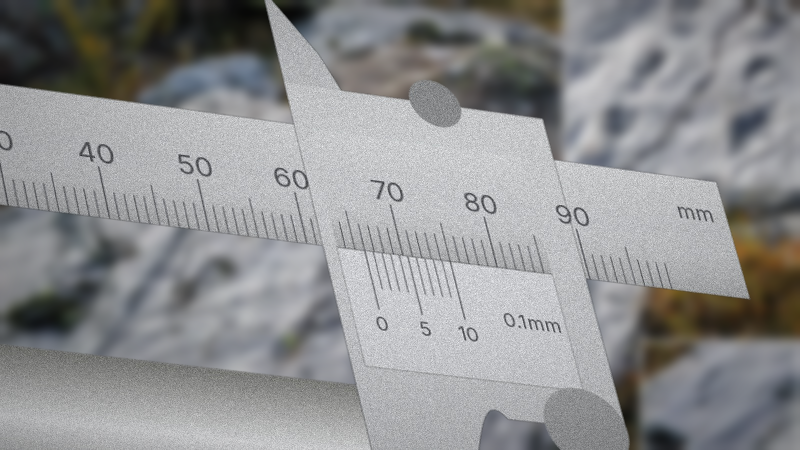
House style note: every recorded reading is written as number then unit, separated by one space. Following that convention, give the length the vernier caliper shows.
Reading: 66.0 mm
